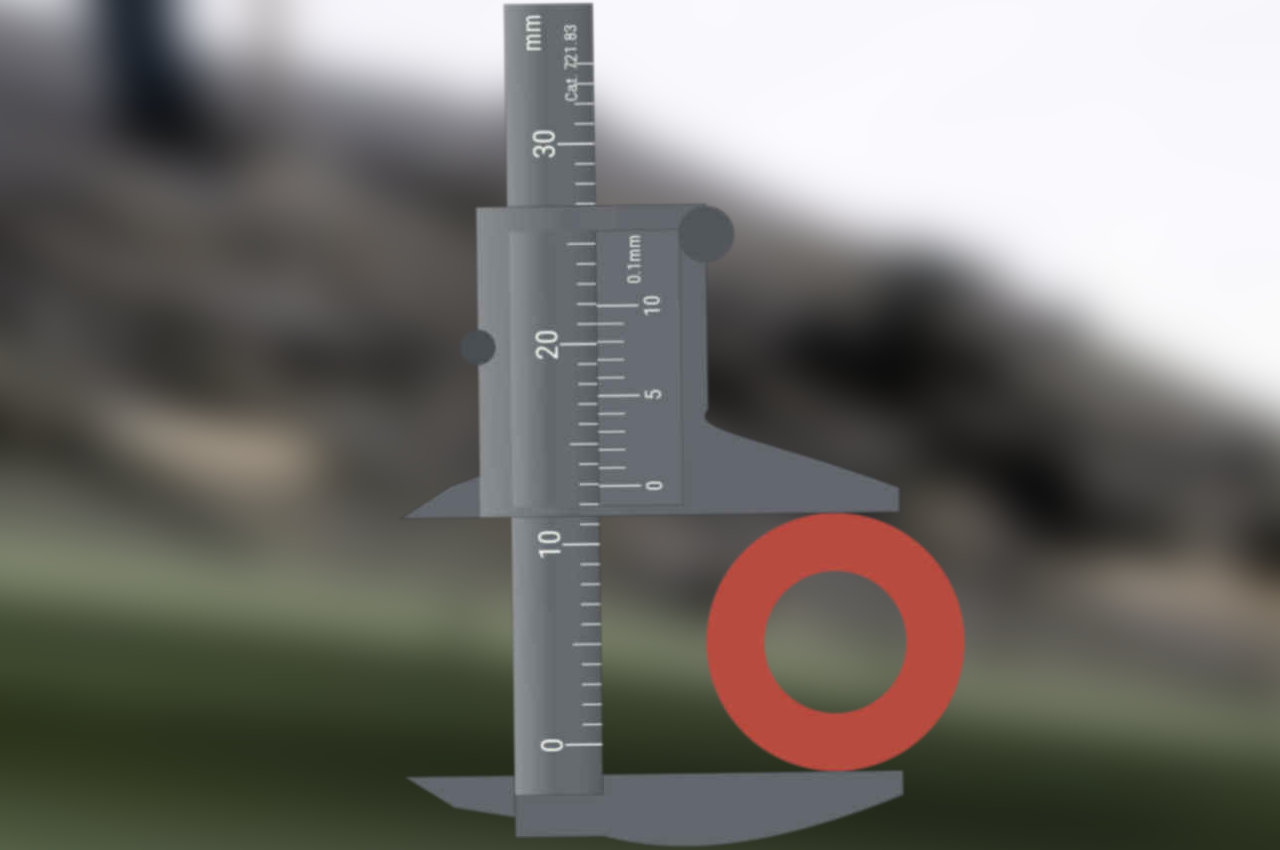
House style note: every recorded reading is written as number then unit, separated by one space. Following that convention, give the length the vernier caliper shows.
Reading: 12.9 mm
